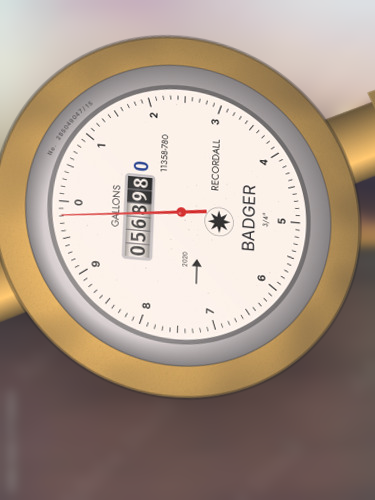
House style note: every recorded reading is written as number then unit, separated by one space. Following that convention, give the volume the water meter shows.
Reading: 568979.8 gal
